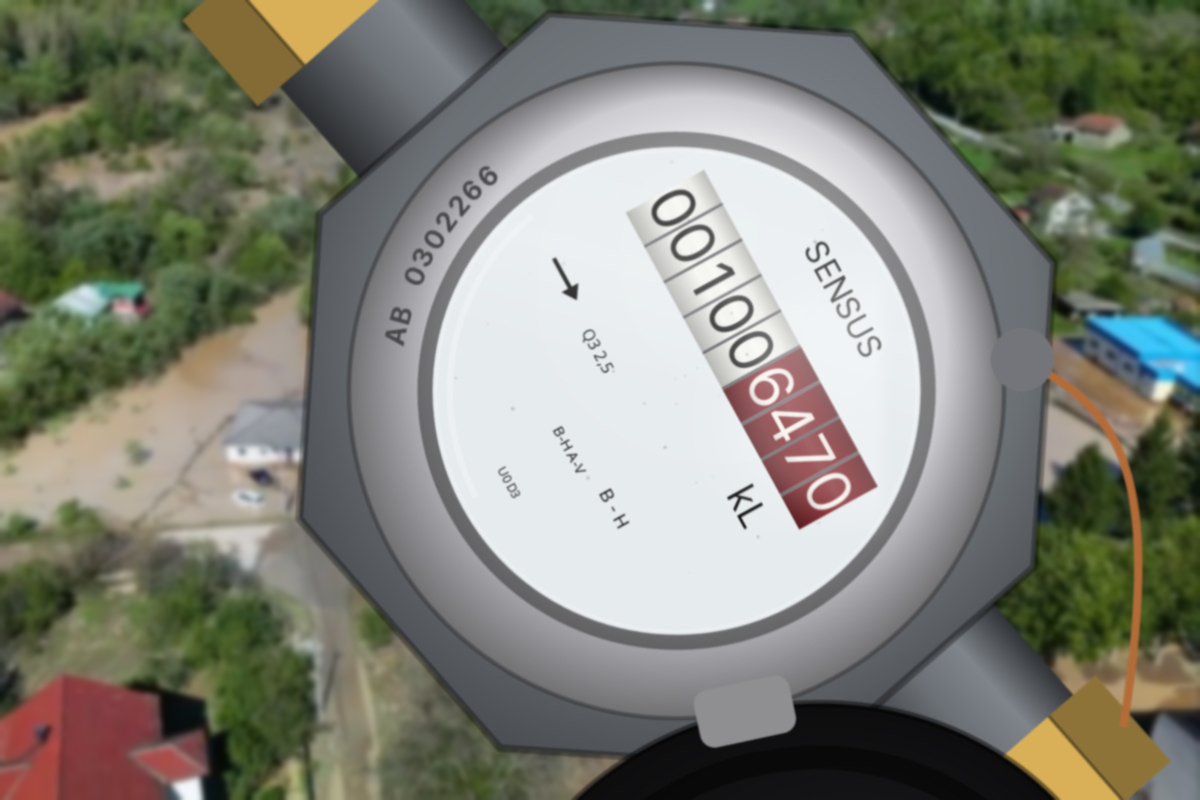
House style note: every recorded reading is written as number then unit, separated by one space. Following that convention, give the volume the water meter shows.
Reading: 100.6470 kL
